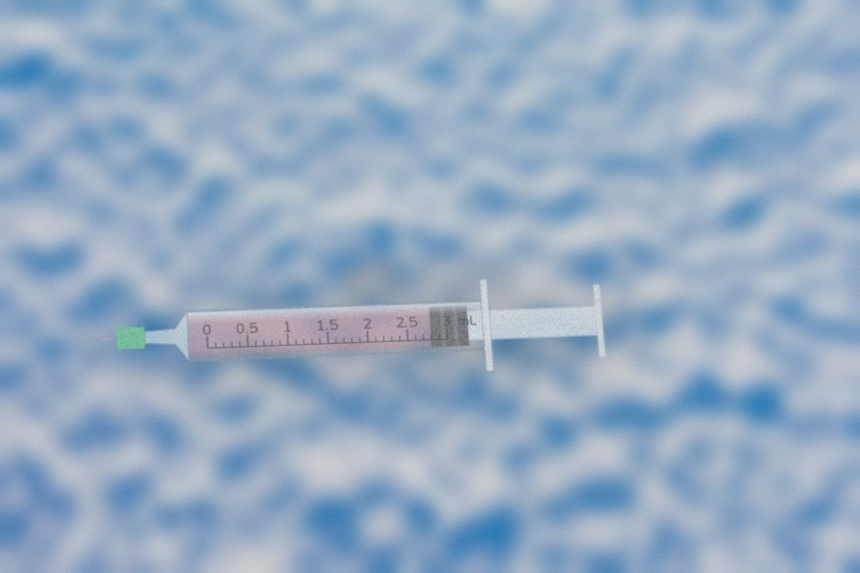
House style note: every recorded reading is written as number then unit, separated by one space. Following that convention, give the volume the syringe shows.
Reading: 2.8 mL
